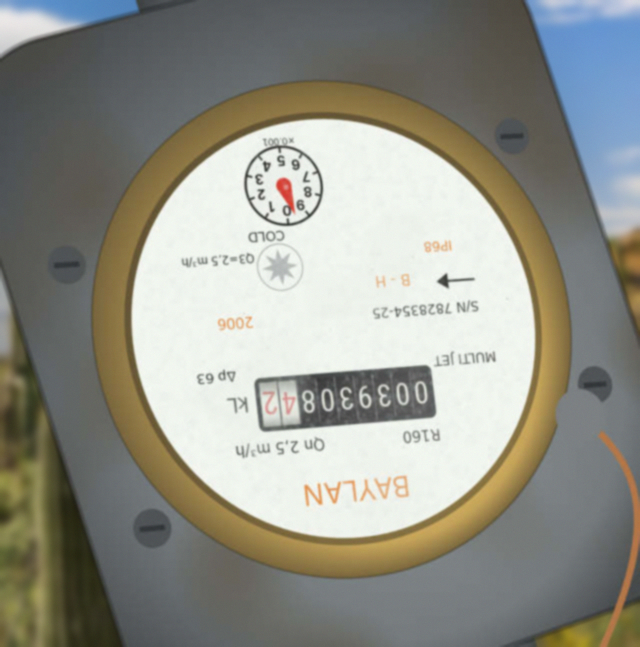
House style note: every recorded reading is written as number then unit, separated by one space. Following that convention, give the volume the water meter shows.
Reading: 39308.419 kL
